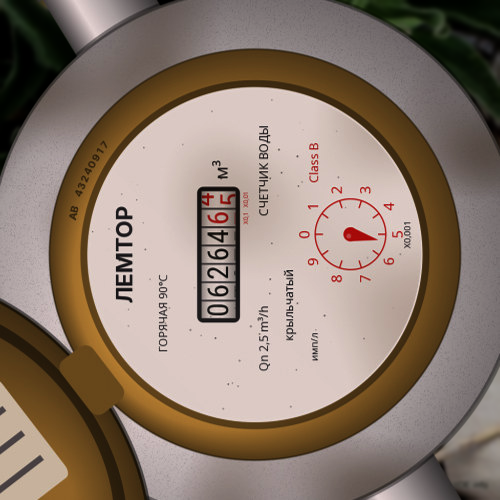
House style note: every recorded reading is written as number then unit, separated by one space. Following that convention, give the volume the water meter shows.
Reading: 6264.645 m³
